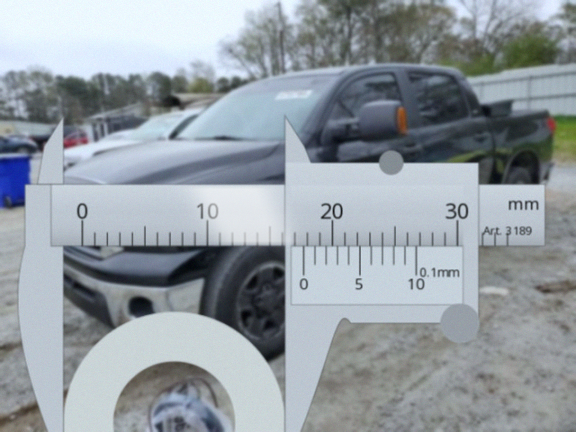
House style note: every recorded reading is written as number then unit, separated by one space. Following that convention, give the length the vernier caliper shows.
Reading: 17.7 mm
